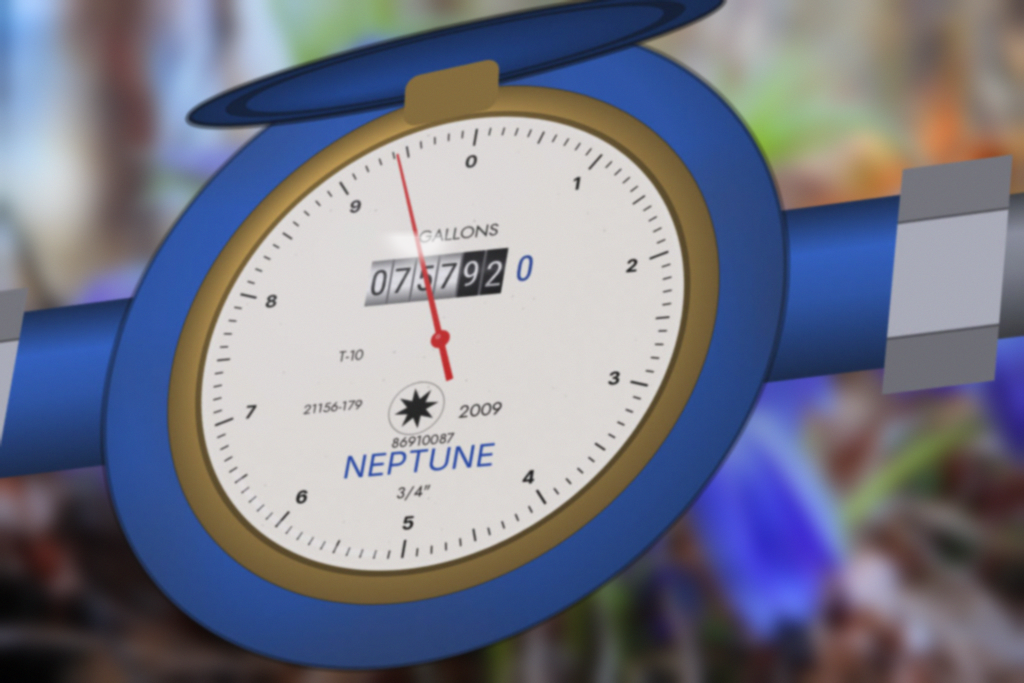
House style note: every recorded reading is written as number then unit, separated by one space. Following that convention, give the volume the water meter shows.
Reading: 757919.4 gal
